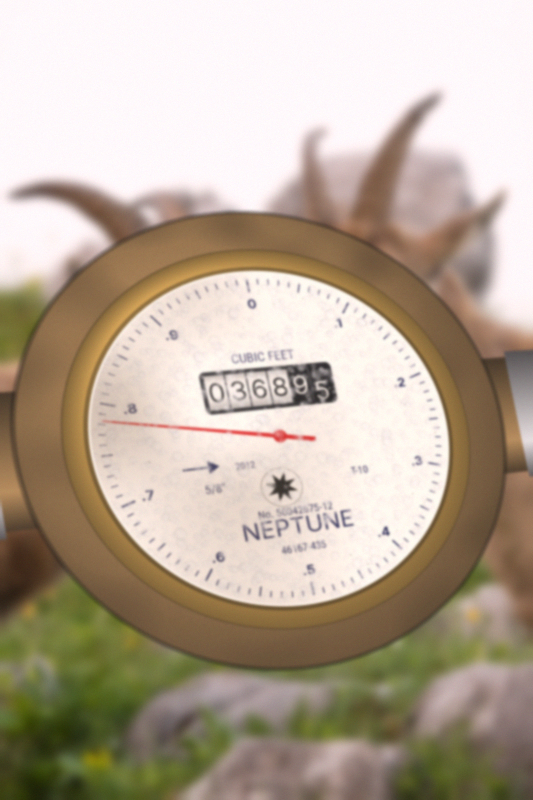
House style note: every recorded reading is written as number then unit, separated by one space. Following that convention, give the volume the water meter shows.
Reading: 36894.78 ft³
